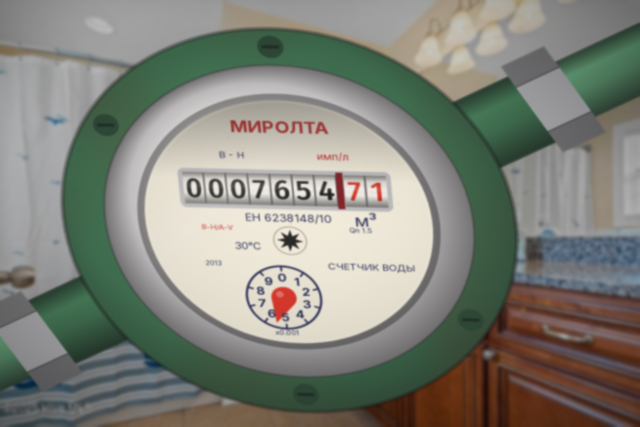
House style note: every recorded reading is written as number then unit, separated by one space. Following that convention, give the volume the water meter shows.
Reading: 7654.715 m³
